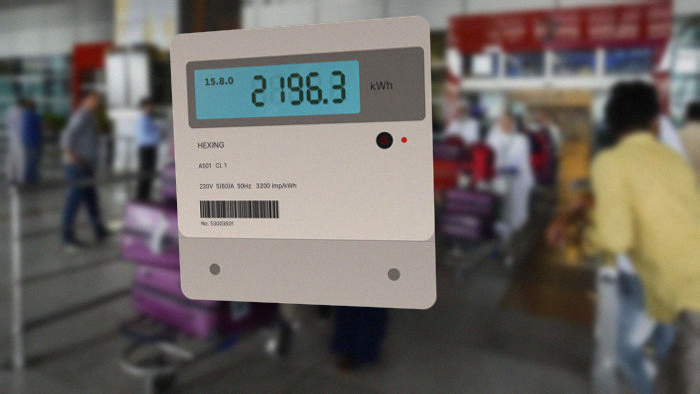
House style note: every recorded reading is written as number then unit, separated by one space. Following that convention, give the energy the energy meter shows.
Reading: 2196.3 kWh
